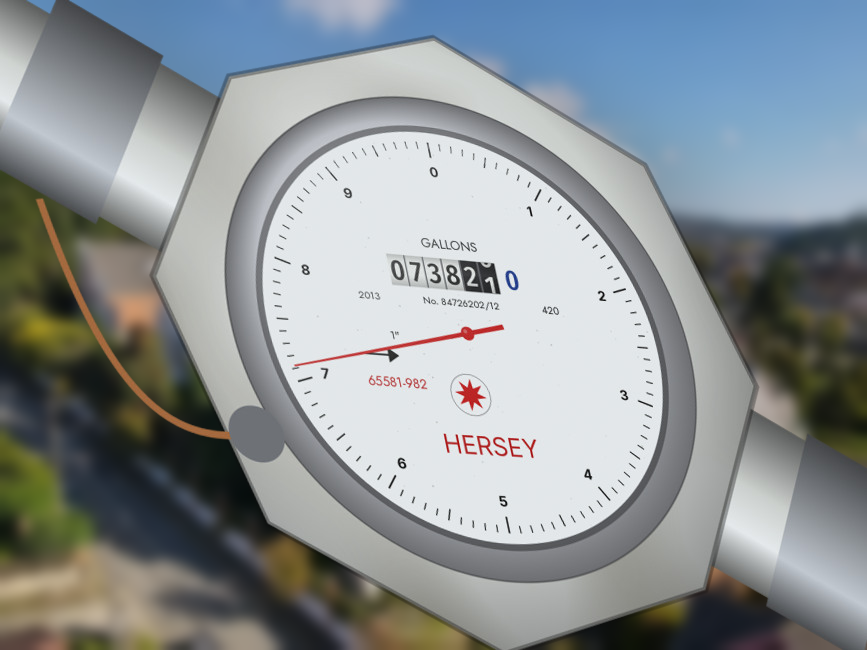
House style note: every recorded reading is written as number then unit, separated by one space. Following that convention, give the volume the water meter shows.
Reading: 738207.1 gal
